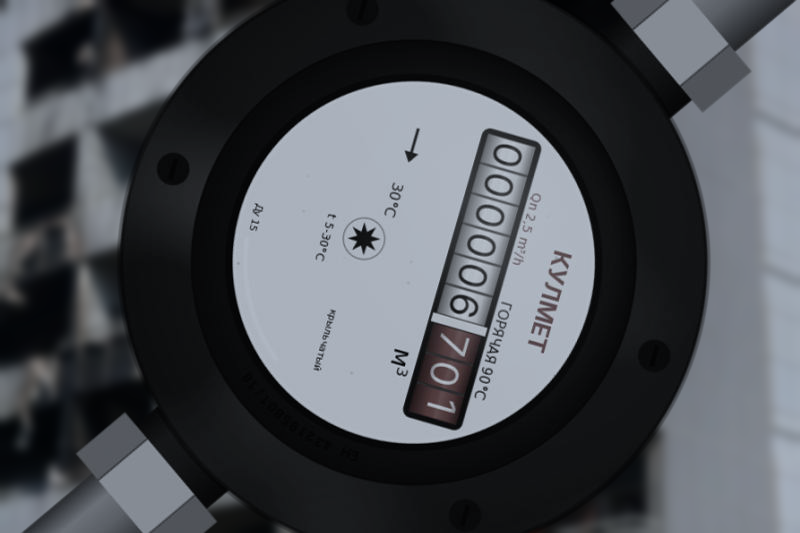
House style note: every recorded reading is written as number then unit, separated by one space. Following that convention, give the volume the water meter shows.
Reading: 6.701 m³
